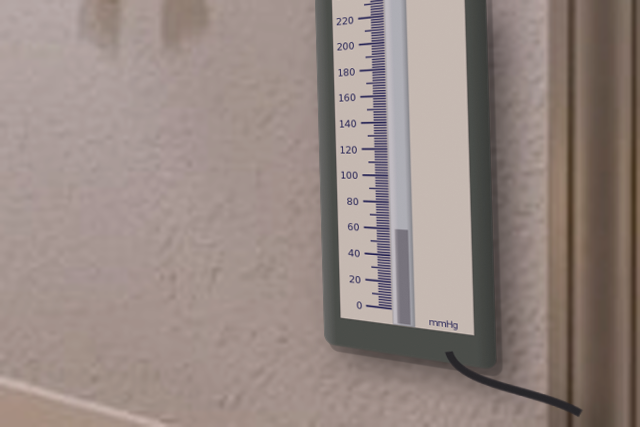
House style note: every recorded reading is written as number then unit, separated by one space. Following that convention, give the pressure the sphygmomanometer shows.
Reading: 60 mmHg
